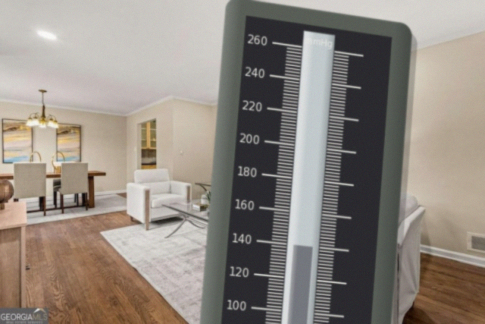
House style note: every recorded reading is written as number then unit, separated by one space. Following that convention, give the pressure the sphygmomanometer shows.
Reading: 140 mmHg
